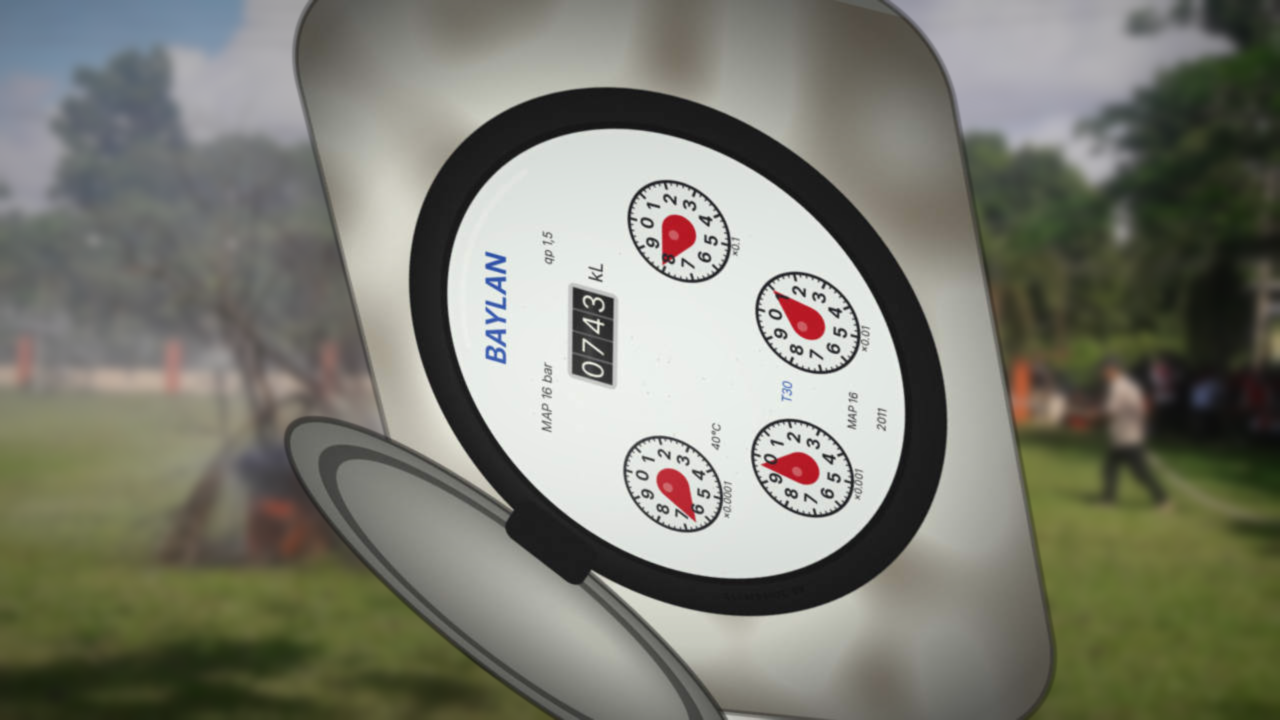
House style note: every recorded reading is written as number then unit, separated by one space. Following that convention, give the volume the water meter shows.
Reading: 743.8096 kL
